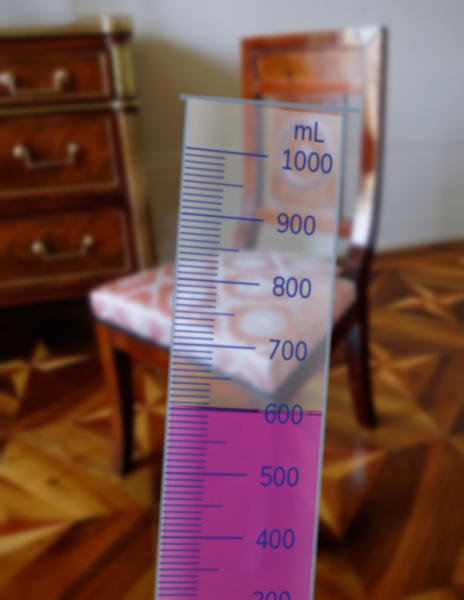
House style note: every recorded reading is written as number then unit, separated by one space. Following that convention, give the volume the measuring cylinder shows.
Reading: 600 mL
